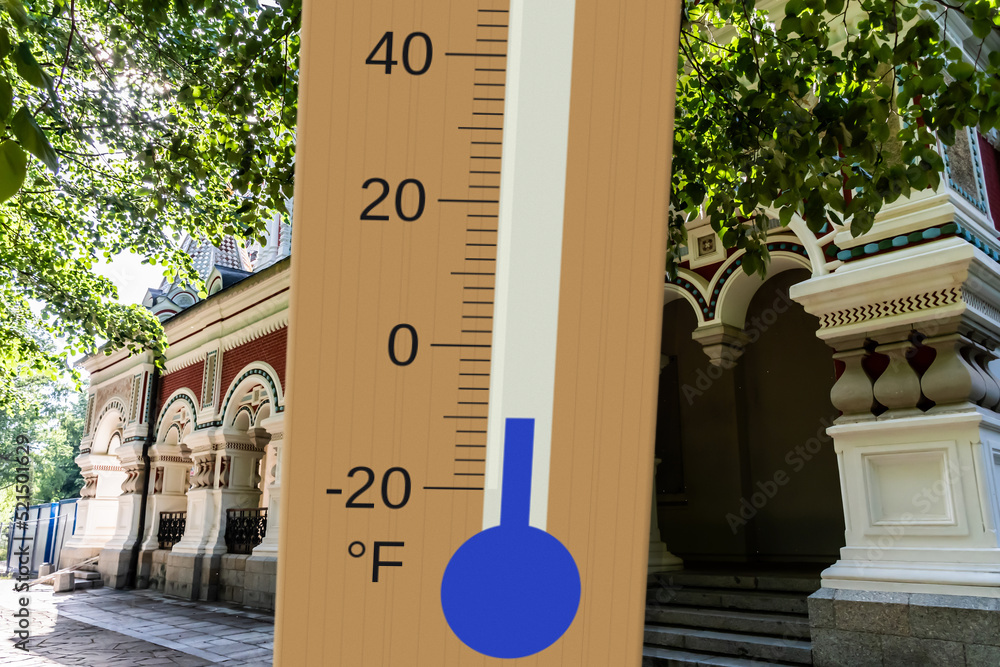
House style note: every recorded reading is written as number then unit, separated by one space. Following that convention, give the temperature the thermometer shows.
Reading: -10 °F
